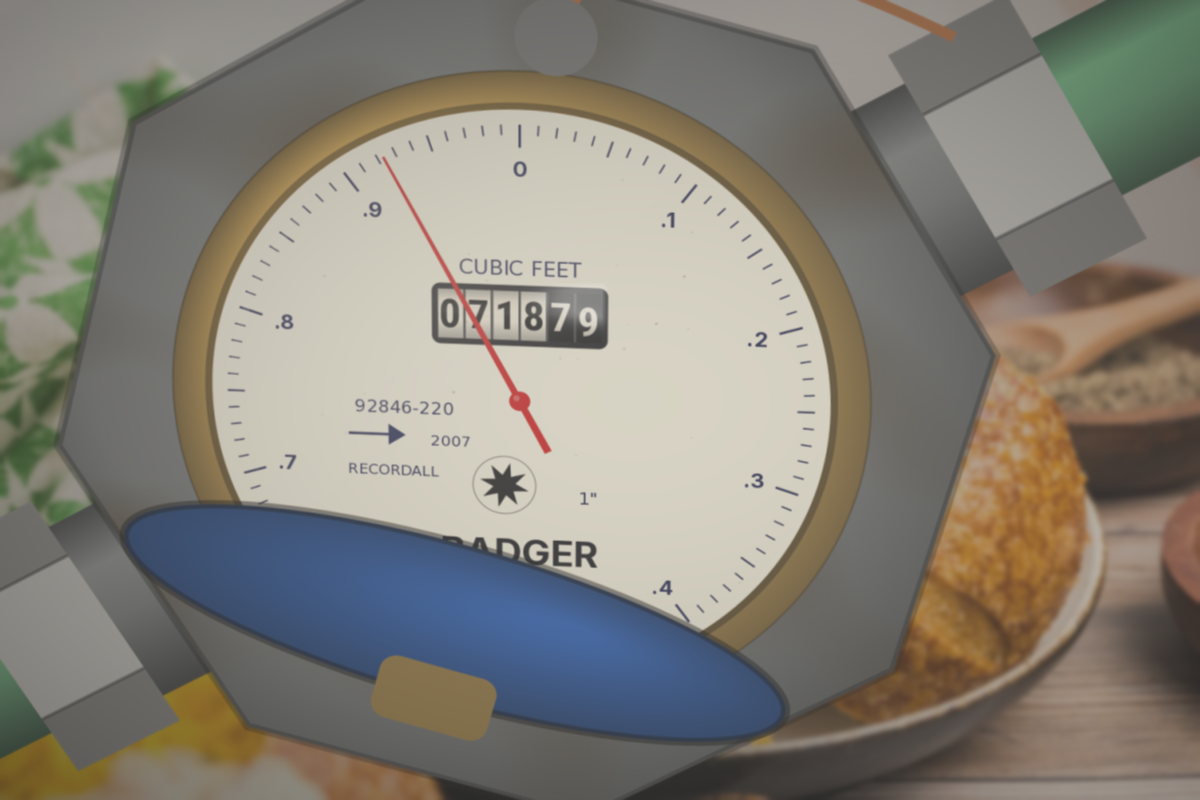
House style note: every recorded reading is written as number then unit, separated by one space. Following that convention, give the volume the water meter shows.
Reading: 71878.92 ft³
